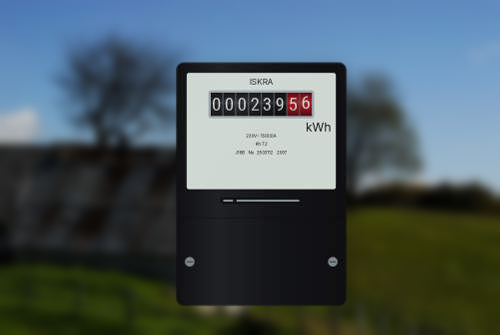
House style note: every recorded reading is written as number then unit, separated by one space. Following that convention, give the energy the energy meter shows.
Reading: 239.56 kWh
